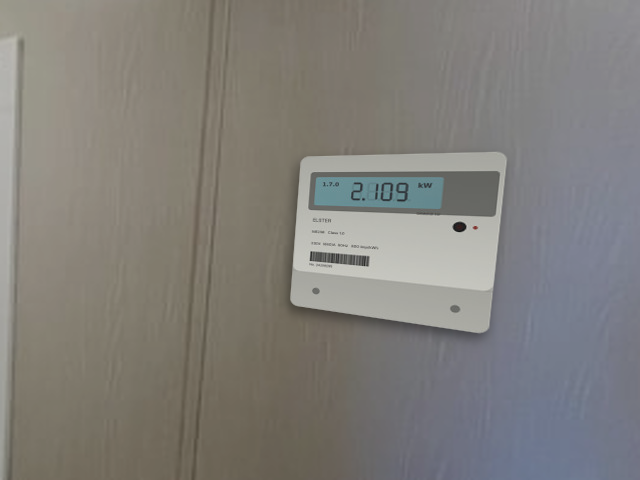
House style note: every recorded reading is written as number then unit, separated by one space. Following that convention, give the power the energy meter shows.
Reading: 2.109 kW
